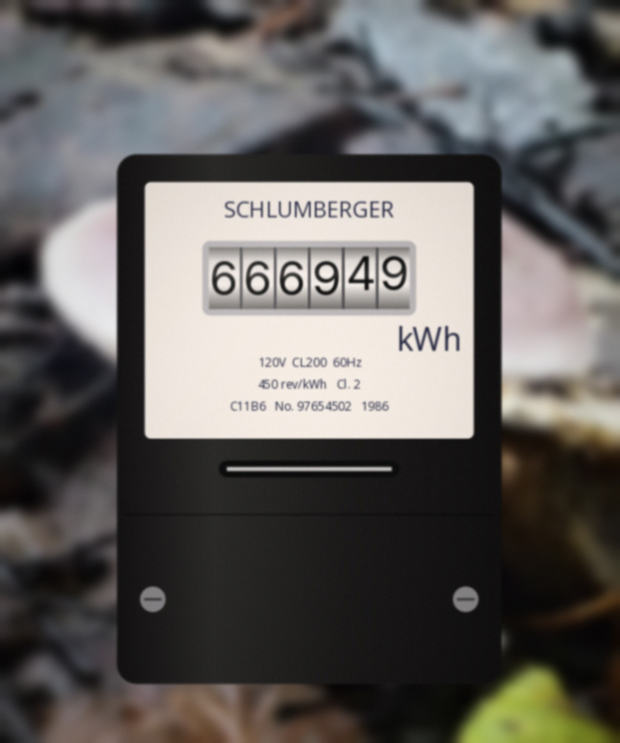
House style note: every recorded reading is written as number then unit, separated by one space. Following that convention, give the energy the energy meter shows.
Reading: 666949 kWh
